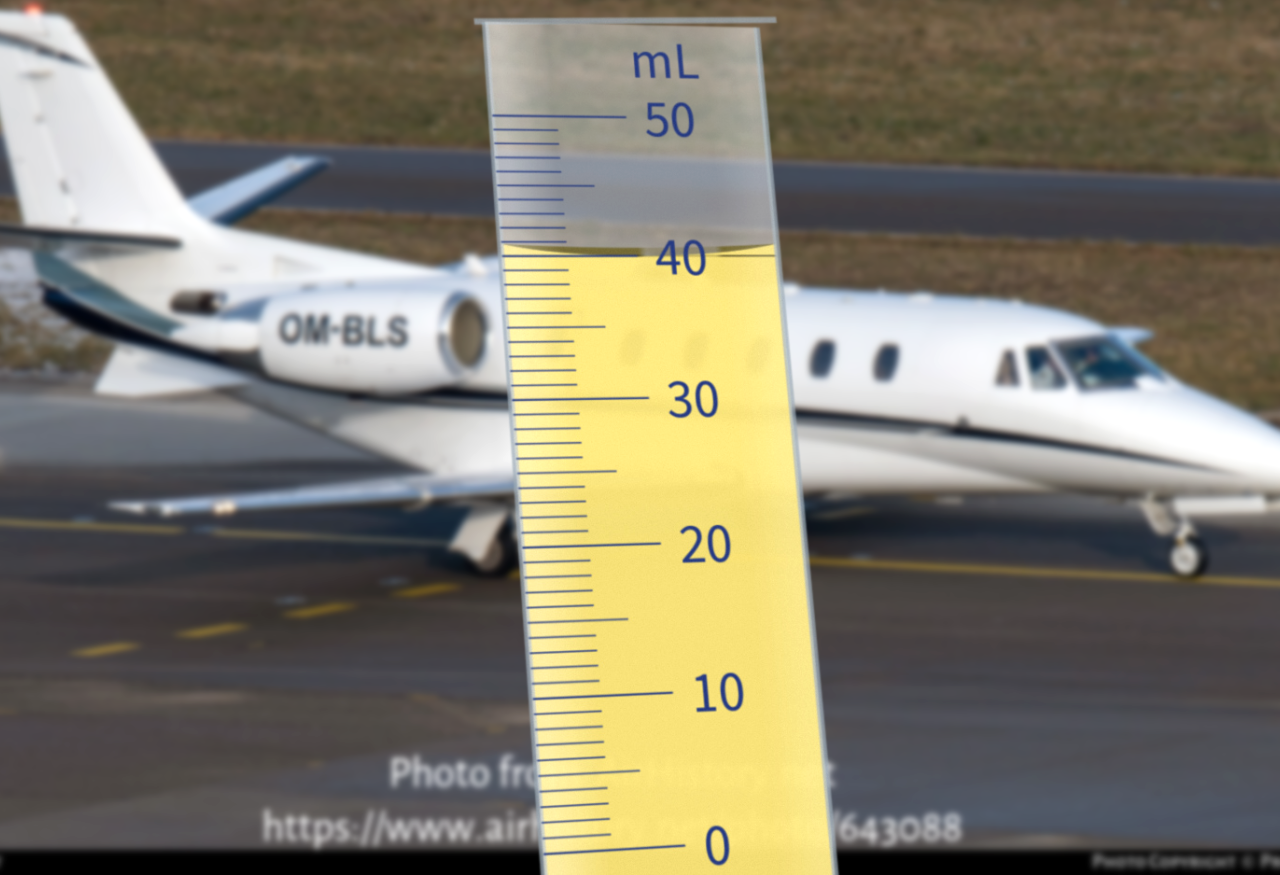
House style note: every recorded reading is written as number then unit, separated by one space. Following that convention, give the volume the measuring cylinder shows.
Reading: 40 mL
